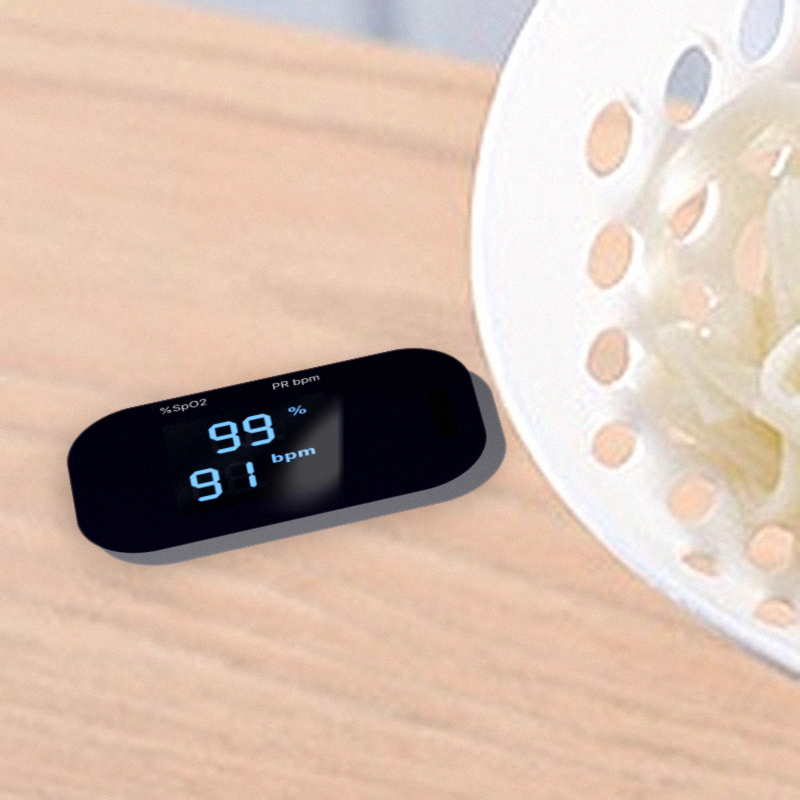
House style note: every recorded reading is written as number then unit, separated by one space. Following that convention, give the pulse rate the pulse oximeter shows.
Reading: 91 bpm
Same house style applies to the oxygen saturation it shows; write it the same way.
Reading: 99 %
